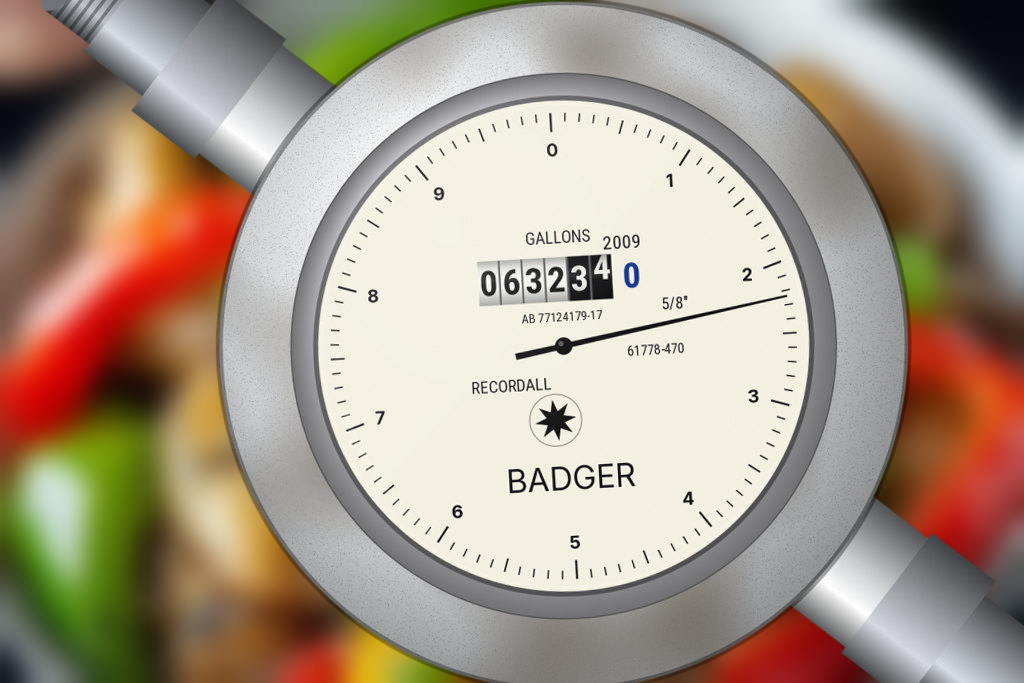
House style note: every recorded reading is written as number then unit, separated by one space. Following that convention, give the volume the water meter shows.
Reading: 632342.2 gal
